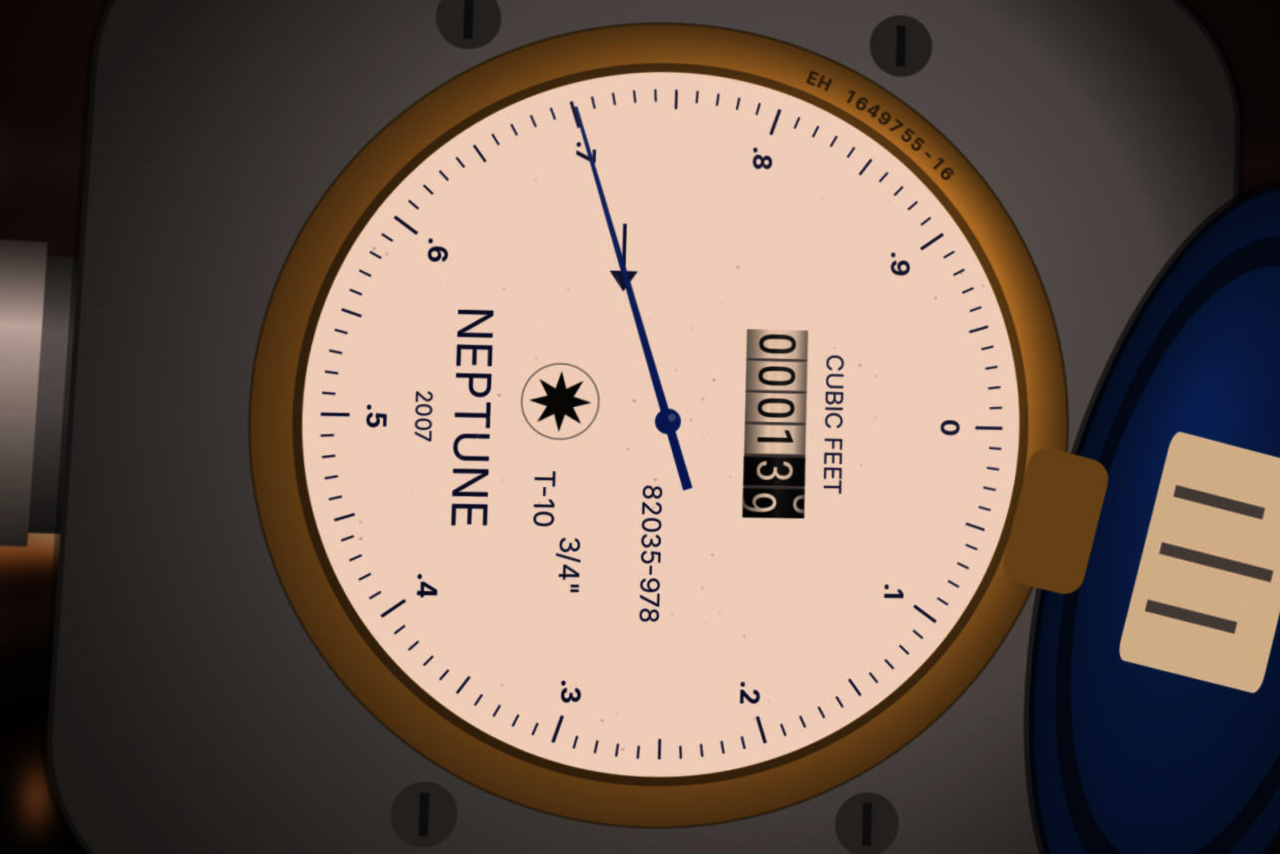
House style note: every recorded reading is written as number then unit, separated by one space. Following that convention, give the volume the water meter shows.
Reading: 138.70 ft³
